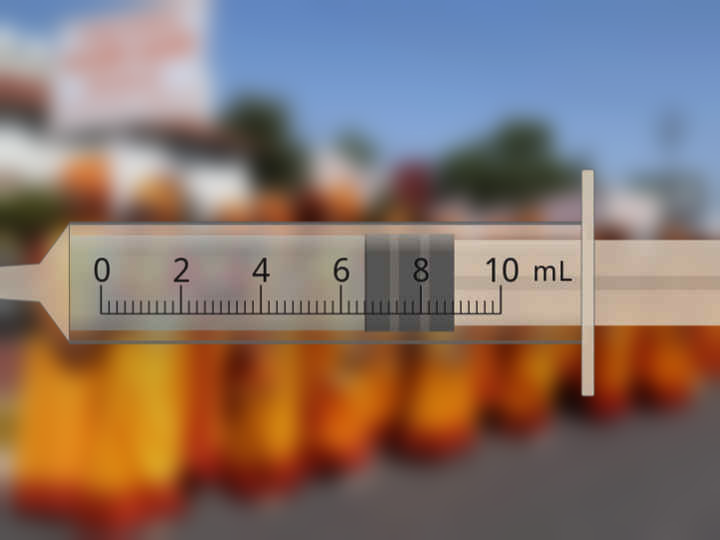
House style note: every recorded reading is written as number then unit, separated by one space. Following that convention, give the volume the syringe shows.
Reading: 6.6 mL
